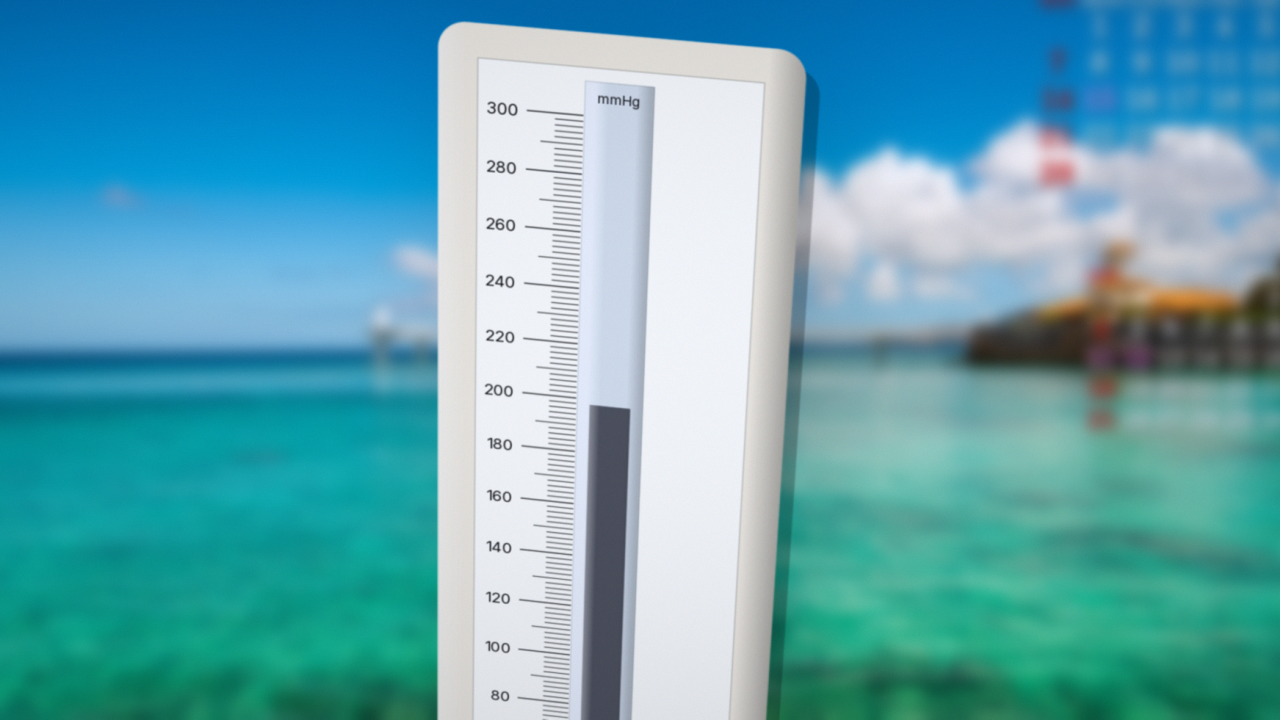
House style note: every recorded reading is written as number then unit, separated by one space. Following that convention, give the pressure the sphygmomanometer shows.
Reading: 198 mmHg
